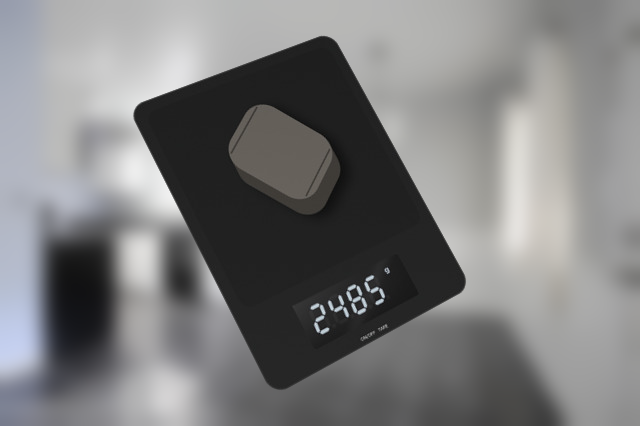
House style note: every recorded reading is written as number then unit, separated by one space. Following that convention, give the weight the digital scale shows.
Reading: 2485 g
